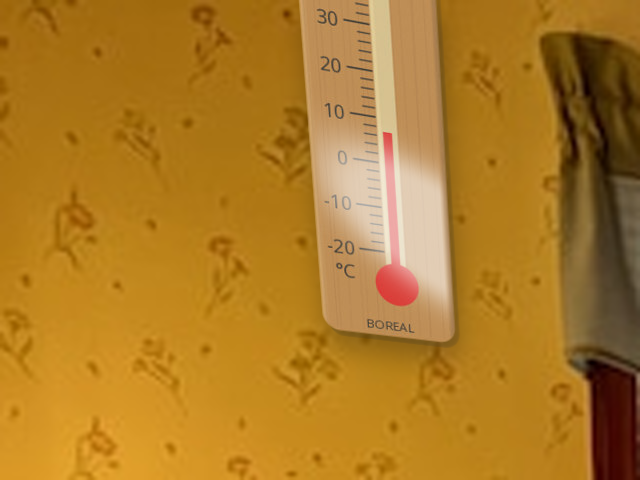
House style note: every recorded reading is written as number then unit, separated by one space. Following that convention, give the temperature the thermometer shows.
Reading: 7 °C
